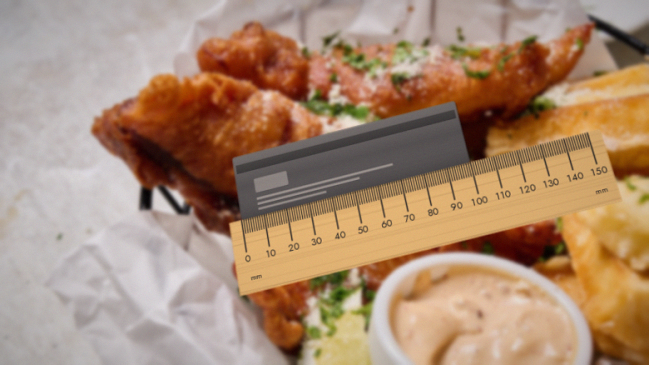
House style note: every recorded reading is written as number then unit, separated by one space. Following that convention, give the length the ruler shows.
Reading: 100 mm
